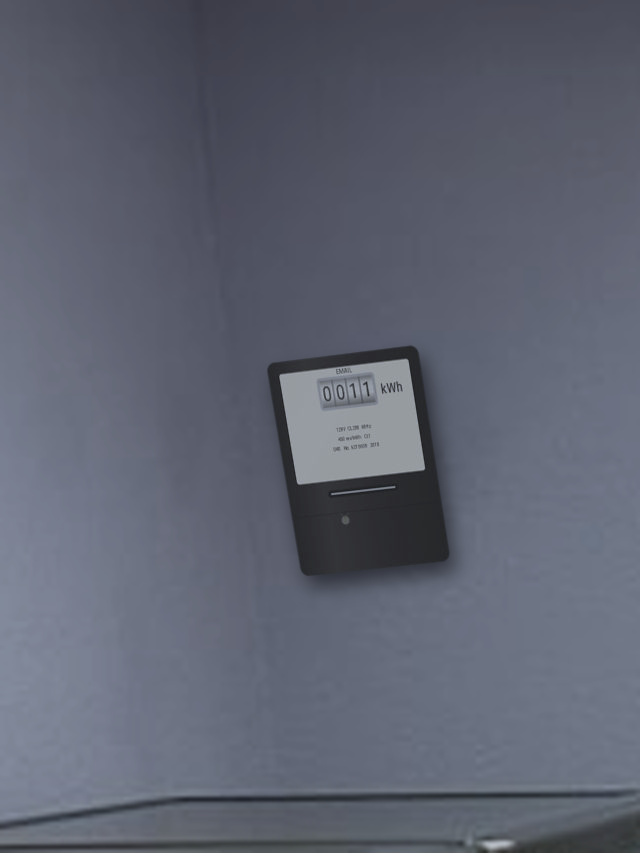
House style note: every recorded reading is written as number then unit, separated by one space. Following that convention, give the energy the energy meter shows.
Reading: 11 kWh
